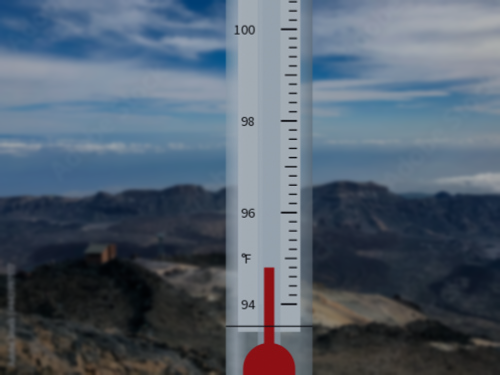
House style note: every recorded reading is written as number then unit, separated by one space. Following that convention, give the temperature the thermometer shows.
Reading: 94.8 °F
